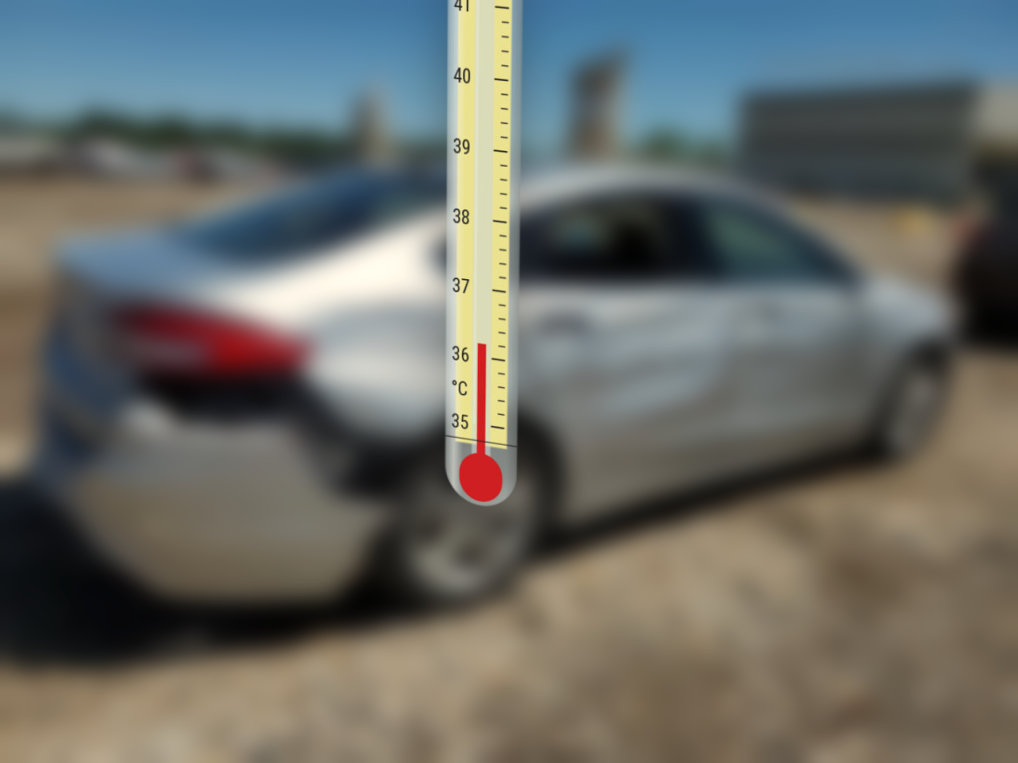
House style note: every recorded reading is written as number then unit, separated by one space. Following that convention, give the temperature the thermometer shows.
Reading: 36.2 °C
